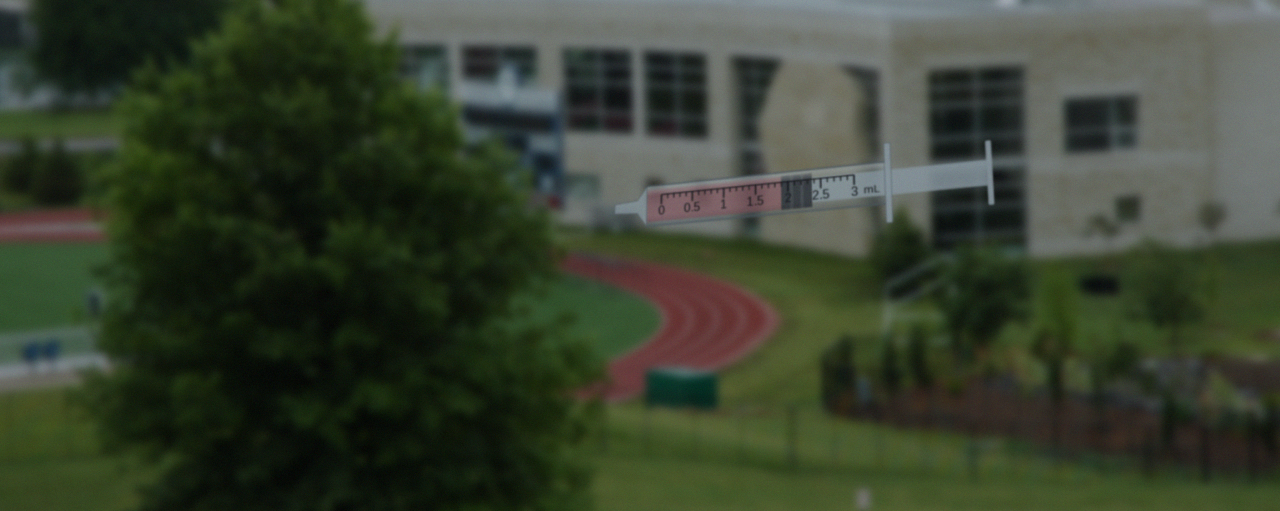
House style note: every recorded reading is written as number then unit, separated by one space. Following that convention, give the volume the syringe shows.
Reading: 1.9 mL
